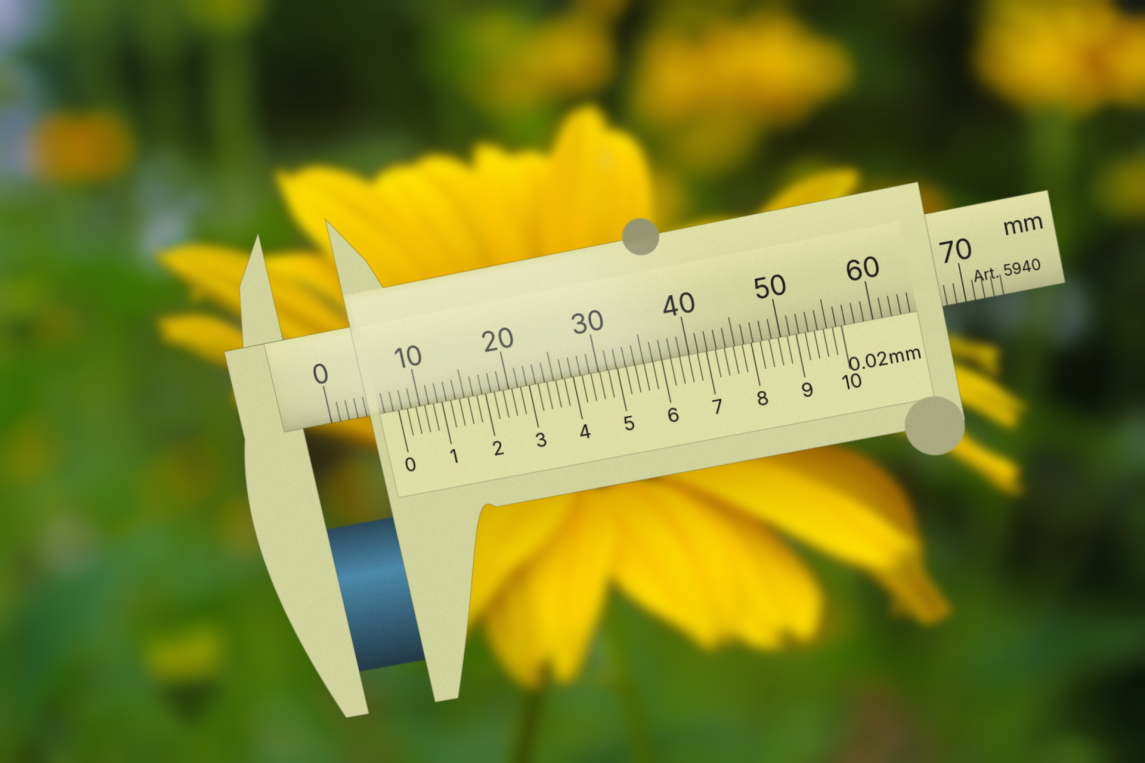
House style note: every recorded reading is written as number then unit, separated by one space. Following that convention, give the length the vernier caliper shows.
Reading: 7.6 mm
